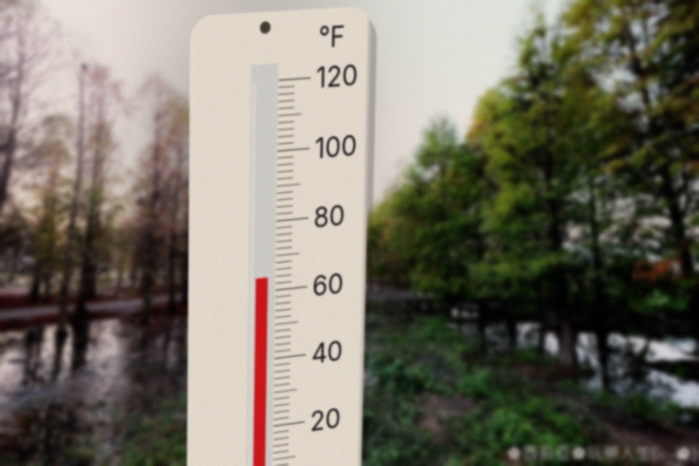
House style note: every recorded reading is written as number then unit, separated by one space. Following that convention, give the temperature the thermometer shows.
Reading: 64 °F
